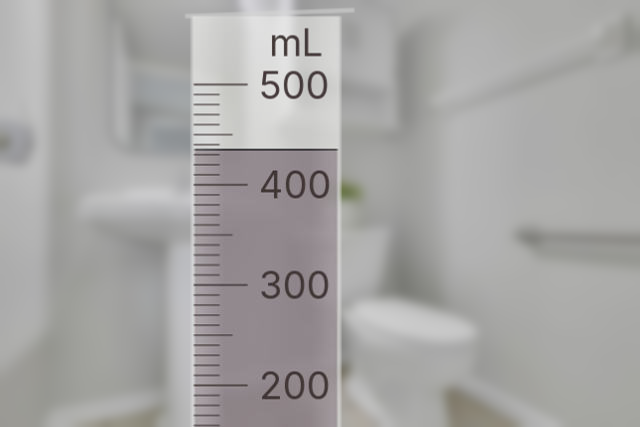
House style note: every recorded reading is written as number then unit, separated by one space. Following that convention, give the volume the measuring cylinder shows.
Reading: 435 mL
